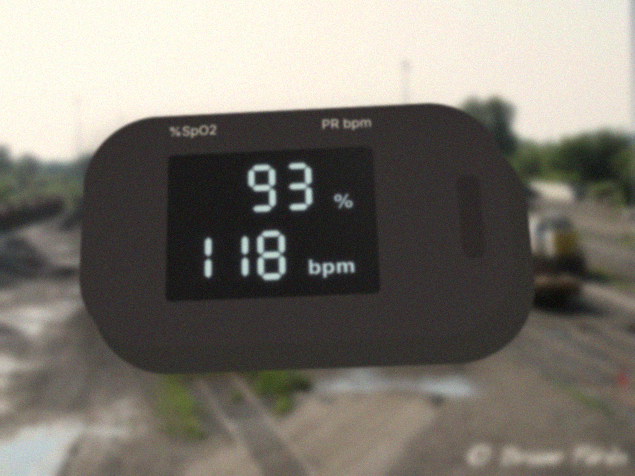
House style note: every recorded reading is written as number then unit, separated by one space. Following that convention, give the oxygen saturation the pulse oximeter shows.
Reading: 93 %
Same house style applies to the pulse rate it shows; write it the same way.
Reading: 118 bpm
